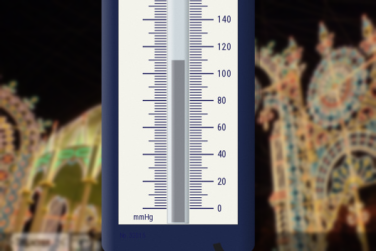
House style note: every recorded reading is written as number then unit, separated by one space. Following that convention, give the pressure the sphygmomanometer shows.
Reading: 110 mmHg
